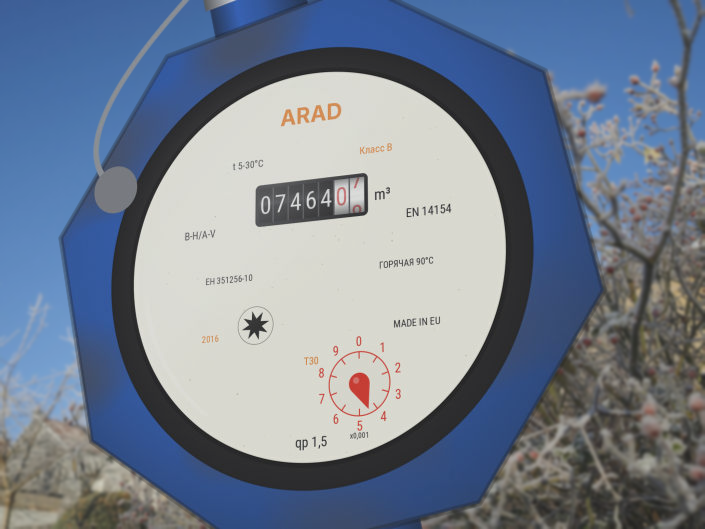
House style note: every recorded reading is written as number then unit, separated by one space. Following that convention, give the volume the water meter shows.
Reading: 7464.074 m³
